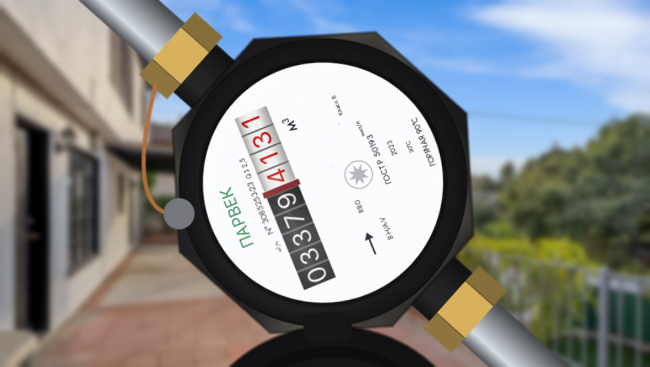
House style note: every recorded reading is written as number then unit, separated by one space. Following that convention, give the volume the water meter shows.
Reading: 3379.4131 m³
